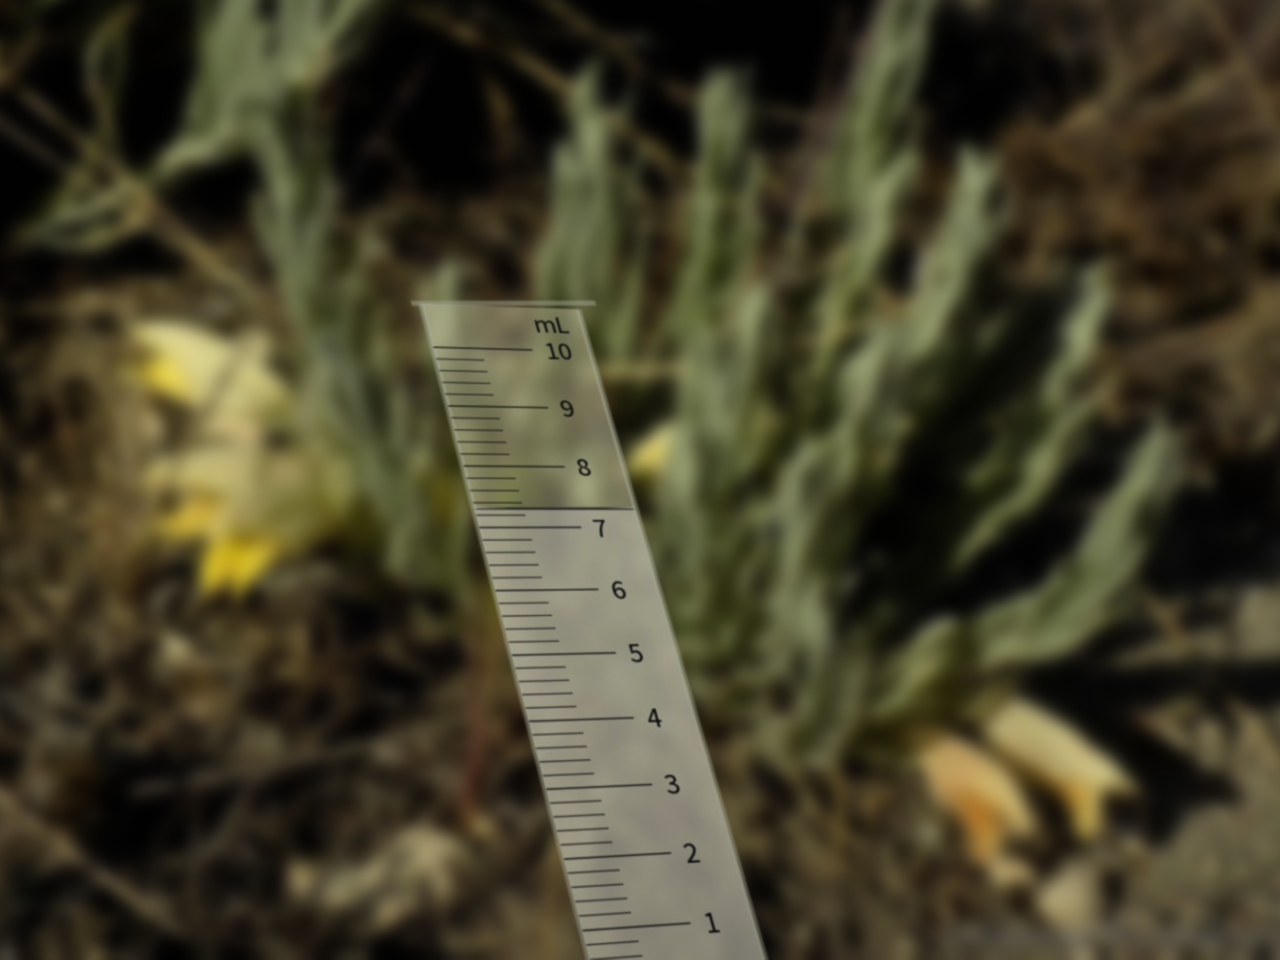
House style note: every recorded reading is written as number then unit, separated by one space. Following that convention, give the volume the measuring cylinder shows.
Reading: 7.3 mL
